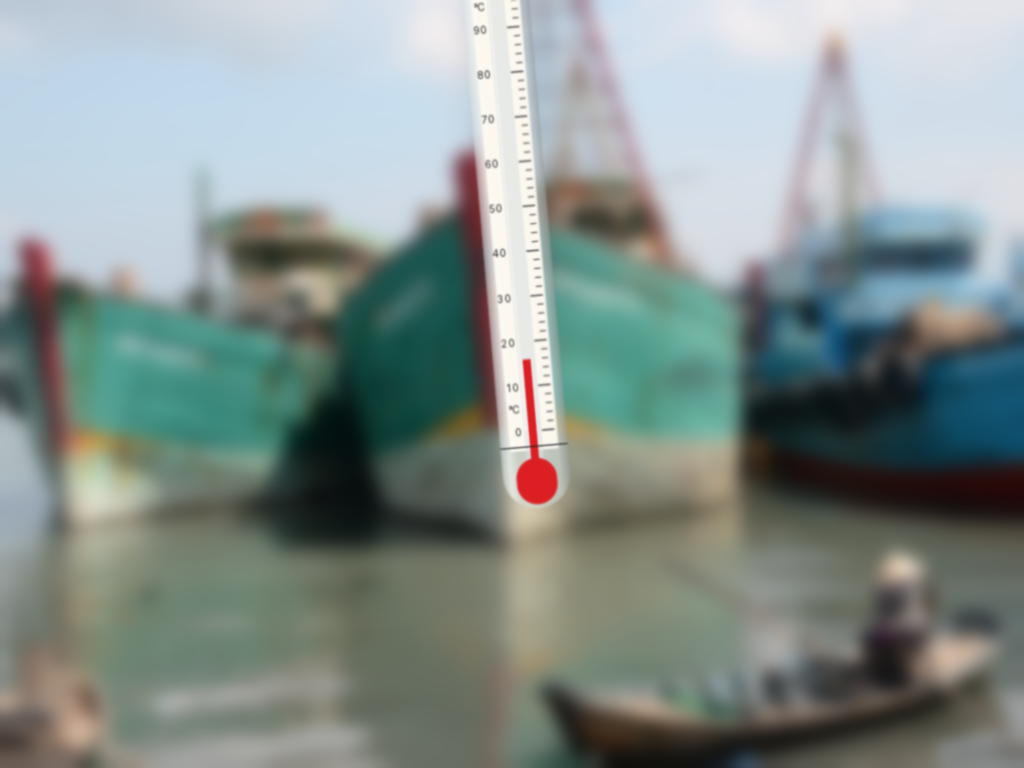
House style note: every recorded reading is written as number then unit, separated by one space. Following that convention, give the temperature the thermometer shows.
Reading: 16 °C
